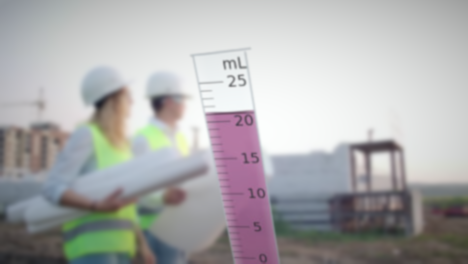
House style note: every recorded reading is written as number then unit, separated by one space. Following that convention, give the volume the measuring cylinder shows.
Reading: 21 mL
